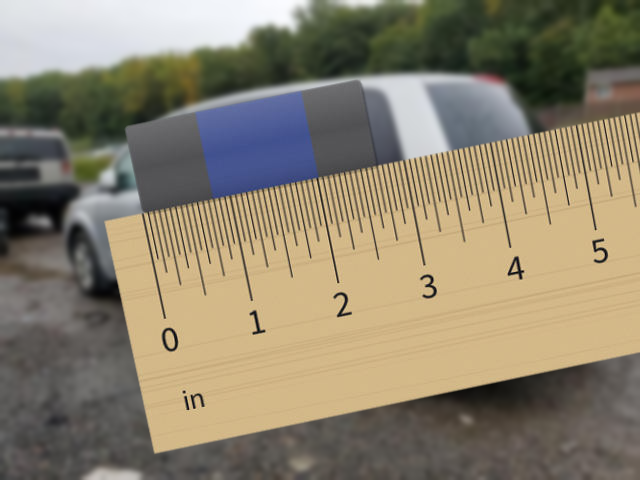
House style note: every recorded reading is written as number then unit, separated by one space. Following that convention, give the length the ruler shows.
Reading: 2.6875 in
